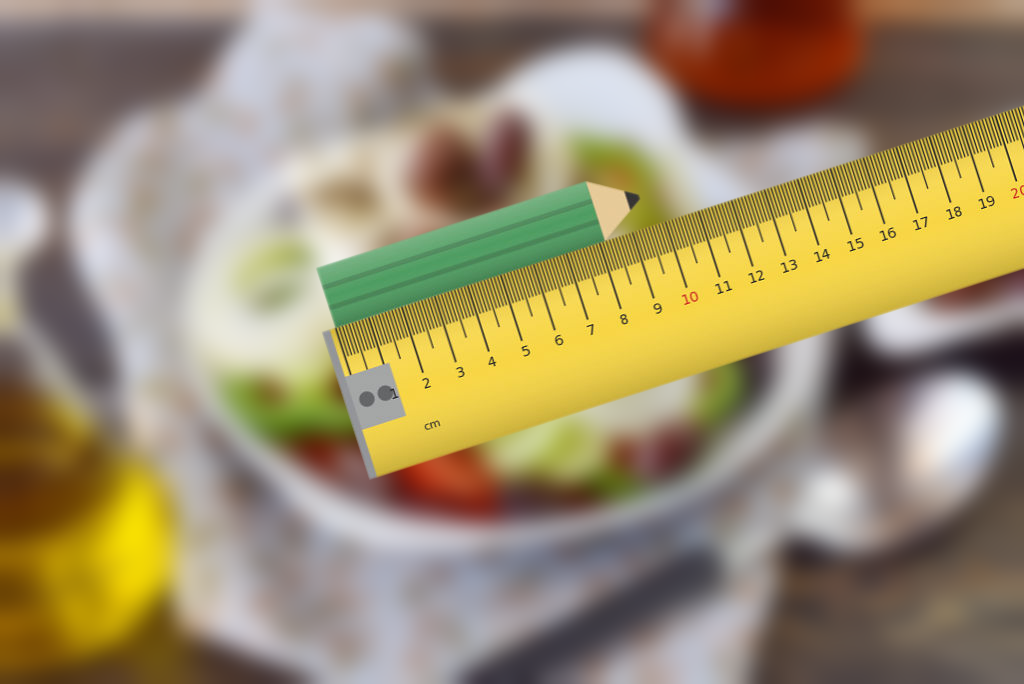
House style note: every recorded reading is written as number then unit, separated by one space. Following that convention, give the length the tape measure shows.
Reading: 9.5 cm
